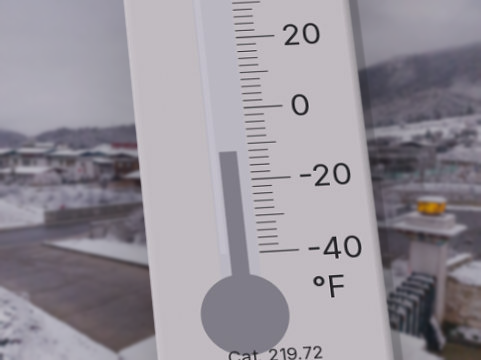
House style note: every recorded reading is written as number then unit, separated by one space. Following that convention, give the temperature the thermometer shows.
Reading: -12 °F
